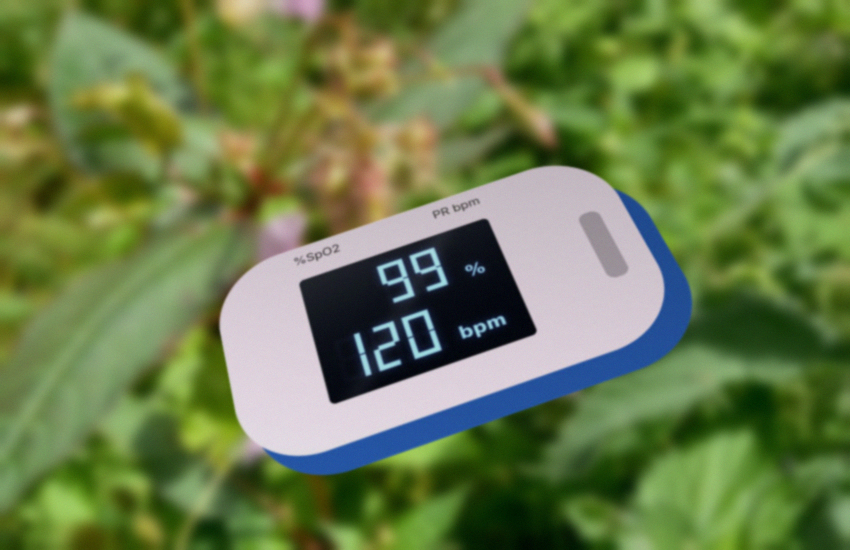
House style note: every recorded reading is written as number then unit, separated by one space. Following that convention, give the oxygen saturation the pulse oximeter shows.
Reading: 99 %
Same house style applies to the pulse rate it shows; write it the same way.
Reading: 120 bpm
